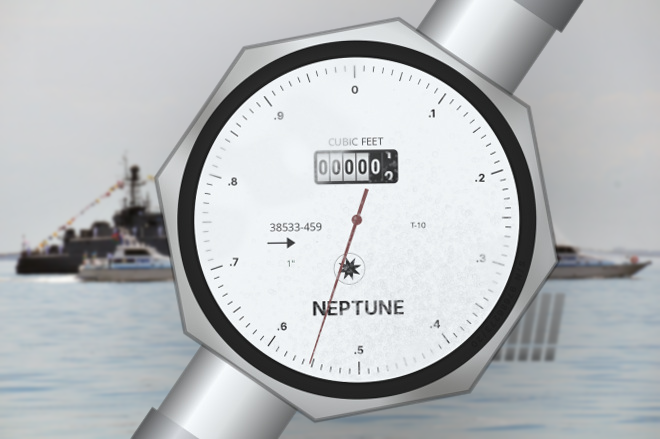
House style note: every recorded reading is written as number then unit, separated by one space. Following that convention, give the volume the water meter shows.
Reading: 1.55 ft³
